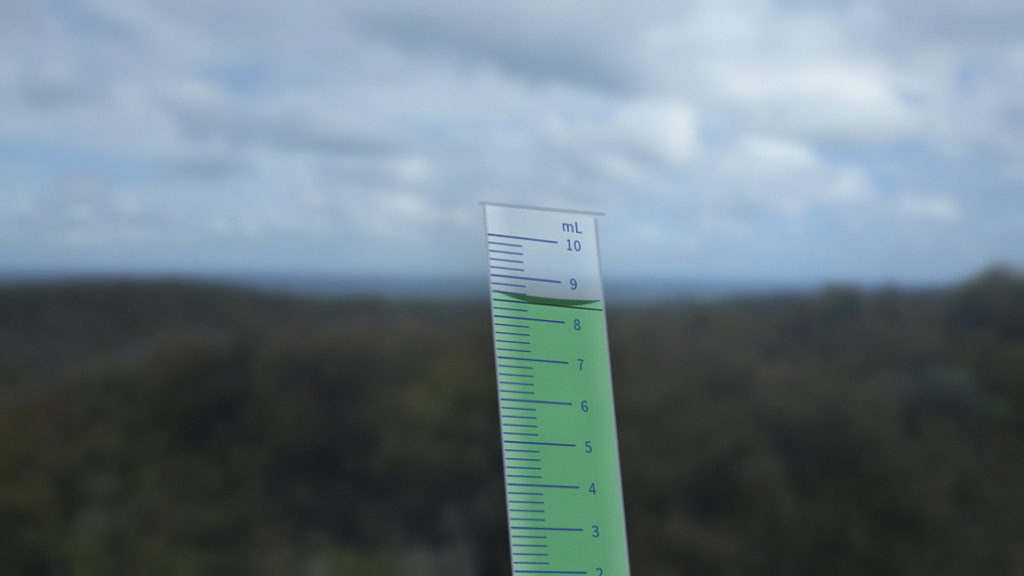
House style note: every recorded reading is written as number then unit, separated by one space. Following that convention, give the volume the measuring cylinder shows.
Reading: 8.4 mL
